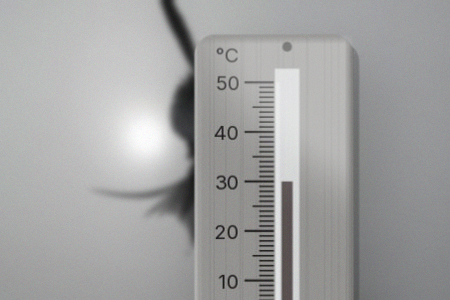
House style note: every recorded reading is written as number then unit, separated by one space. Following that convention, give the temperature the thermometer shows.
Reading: 30 °C
